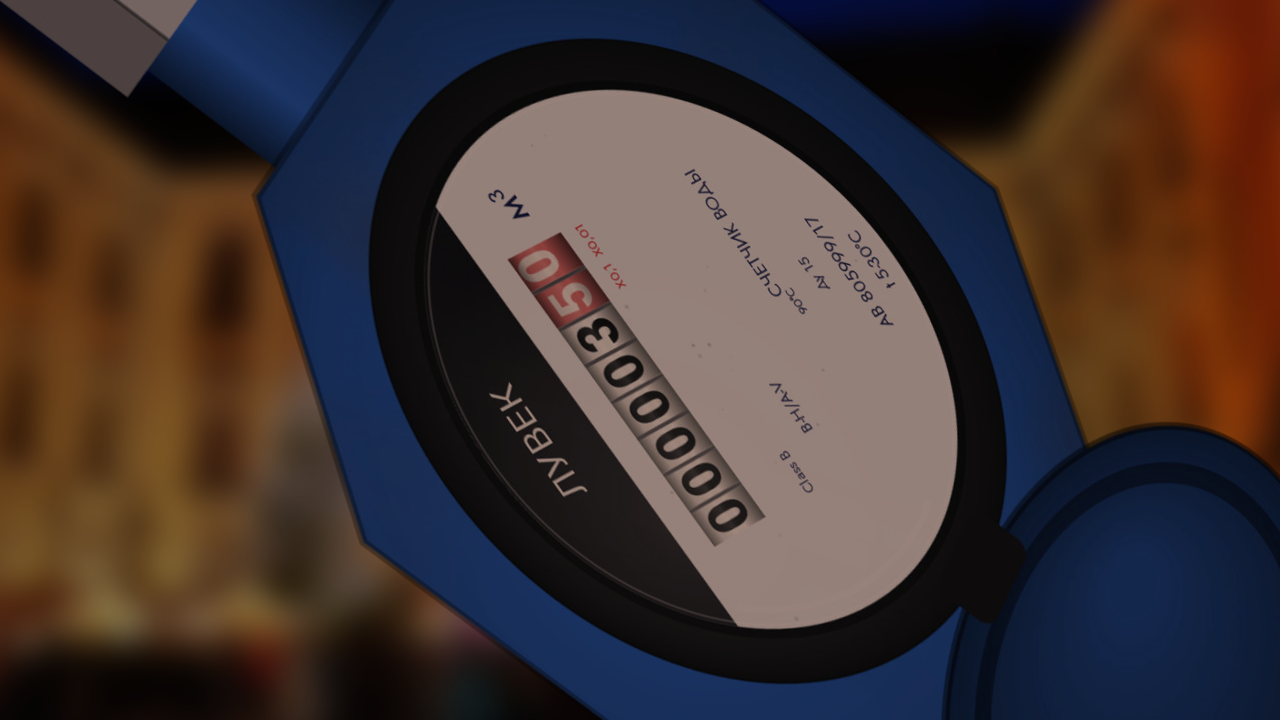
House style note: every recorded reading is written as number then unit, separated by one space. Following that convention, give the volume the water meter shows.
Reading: 3.50 m³
